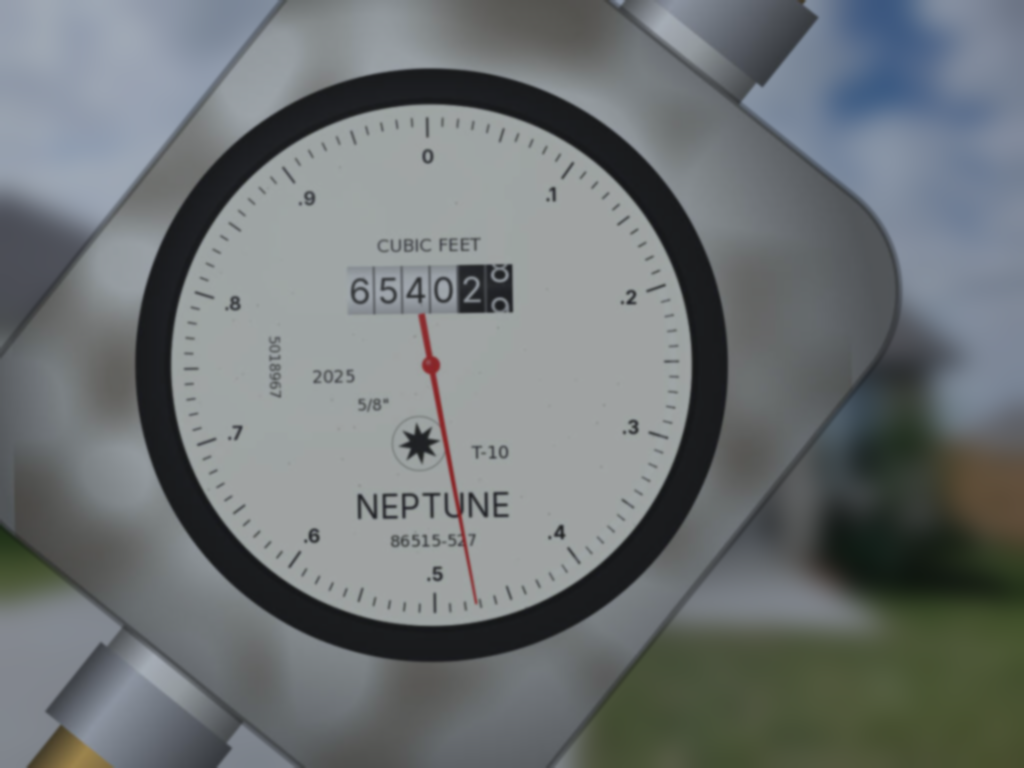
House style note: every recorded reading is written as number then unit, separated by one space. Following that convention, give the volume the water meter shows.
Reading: 654028.47 ft³
